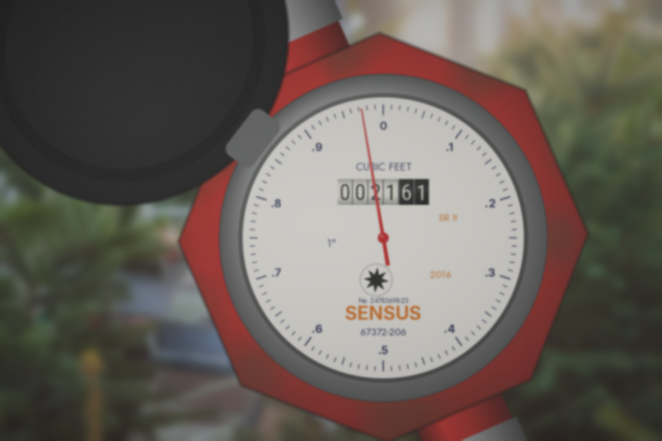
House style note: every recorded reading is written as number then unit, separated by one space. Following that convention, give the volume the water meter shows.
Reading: 2160.97 ft³
